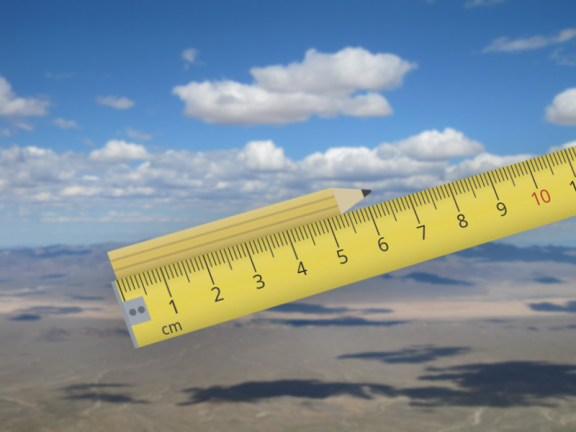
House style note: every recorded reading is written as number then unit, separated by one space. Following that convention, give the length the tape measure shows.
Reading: 6.2 cm
